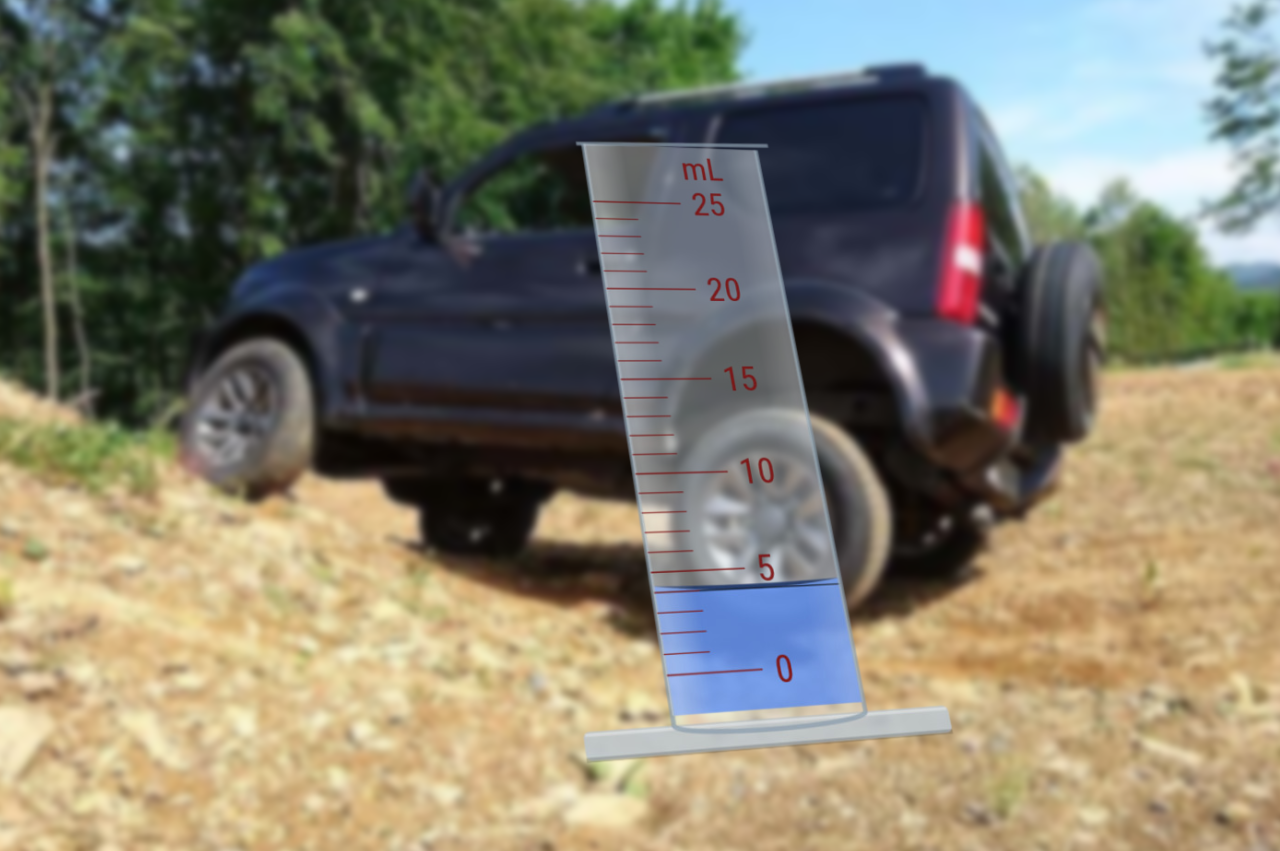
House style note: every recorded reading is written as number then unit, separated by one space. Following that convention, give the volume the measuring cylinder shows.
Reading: 4 mL
